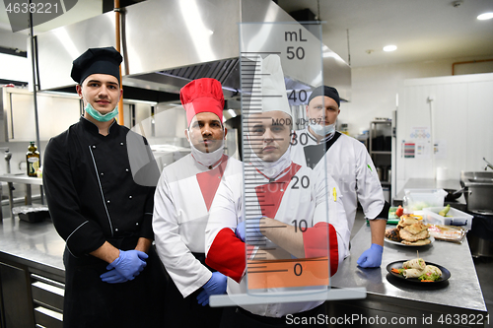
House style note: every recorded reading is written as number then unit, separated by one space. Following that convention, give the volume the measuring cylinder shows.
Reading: 2 mL
